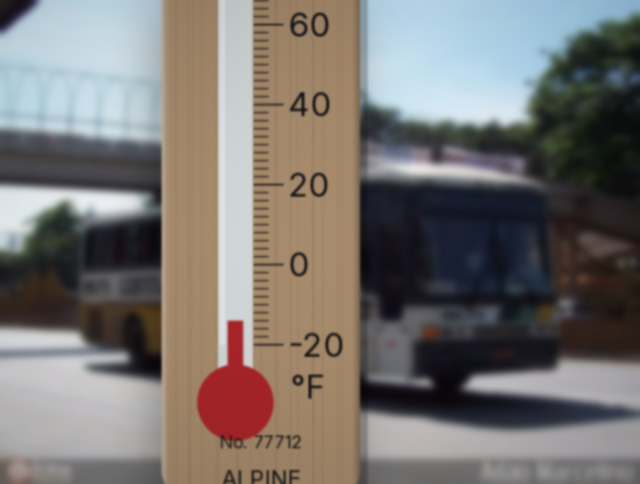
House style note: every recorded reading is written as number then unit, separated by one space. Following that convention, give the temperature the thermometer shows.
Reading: -14 °F
